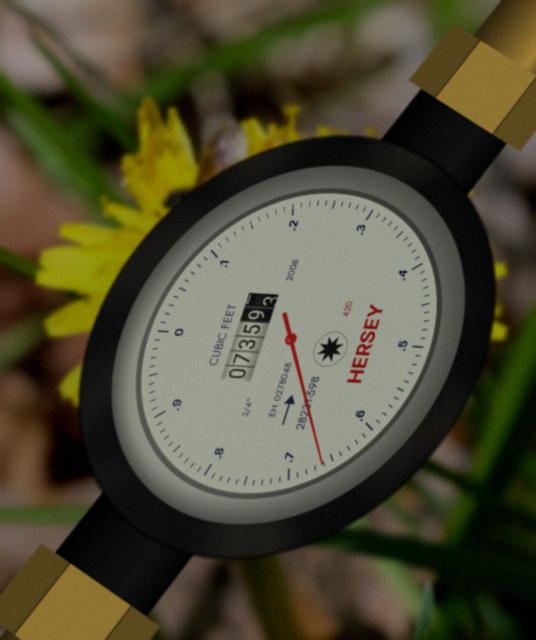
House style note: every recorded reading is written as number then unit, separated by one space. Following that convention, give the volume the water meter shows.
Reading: 73592.66 ft³
